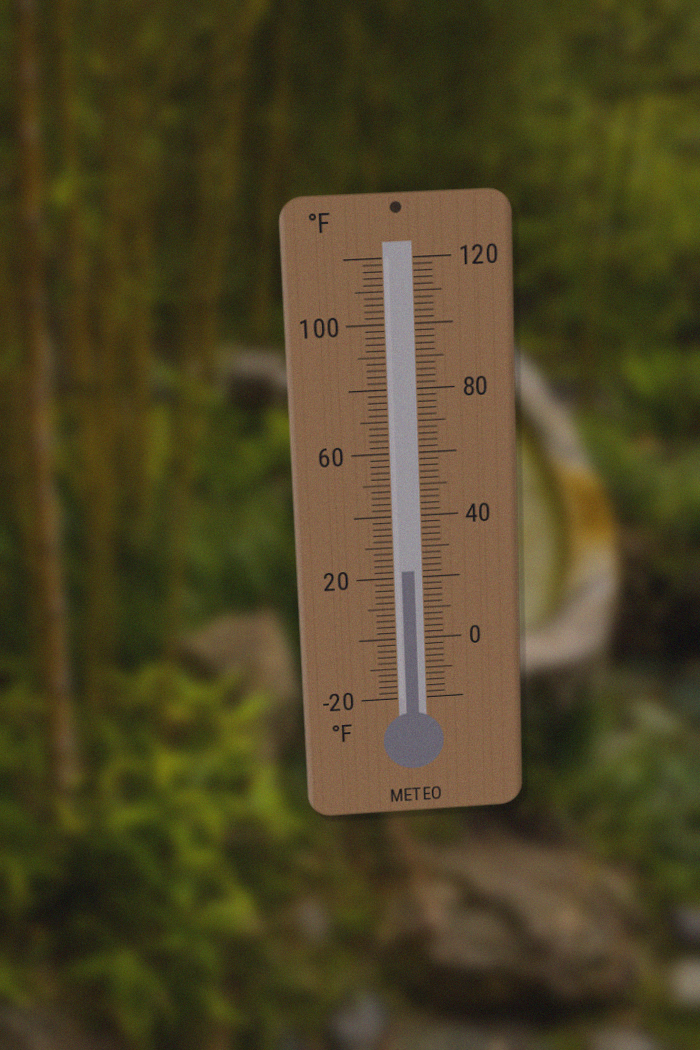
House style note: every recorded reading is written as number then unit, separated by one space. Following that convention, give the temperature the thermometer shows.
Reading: 22 °F
